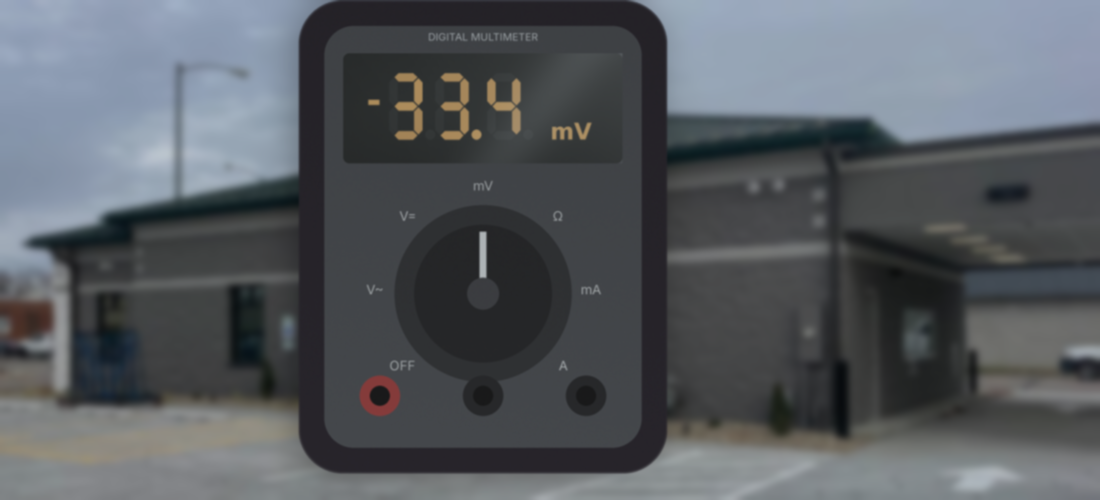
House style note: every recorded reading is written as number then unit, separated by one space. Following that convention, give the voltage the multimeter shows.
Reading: -33.4 mV
